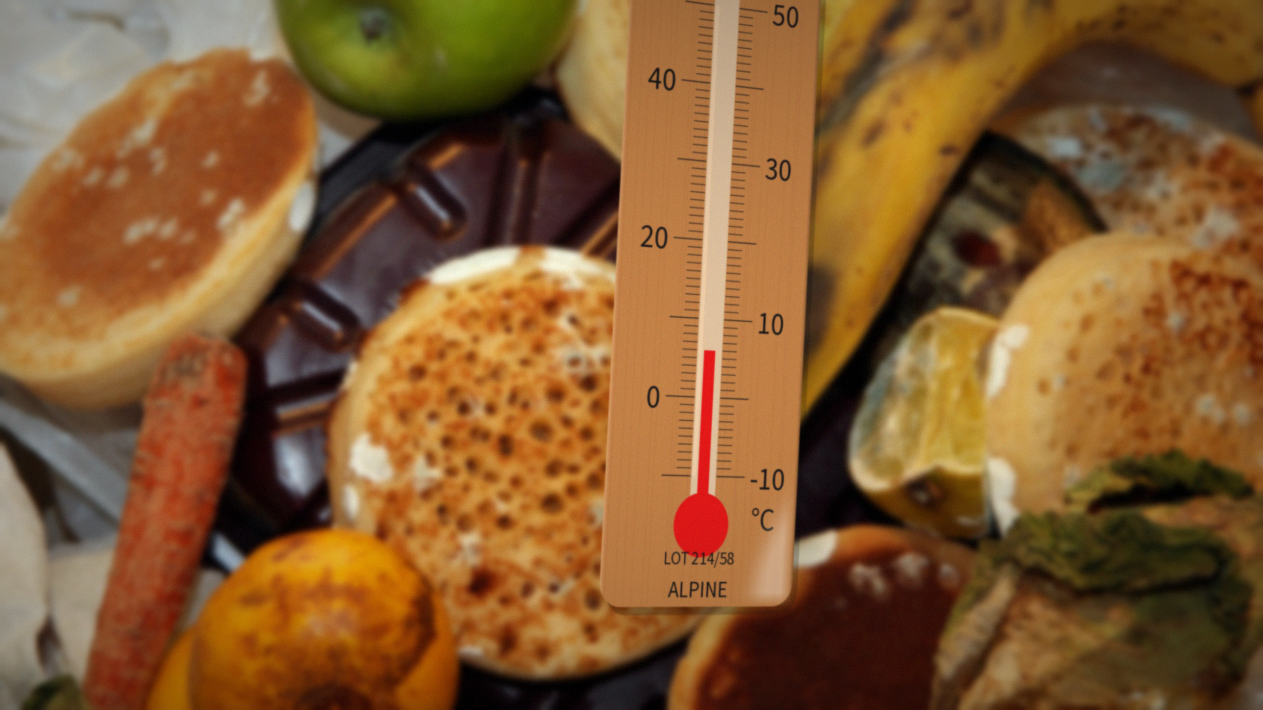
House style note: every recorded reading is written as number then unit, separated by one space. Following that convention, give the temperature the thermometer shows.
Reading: 6 °C
